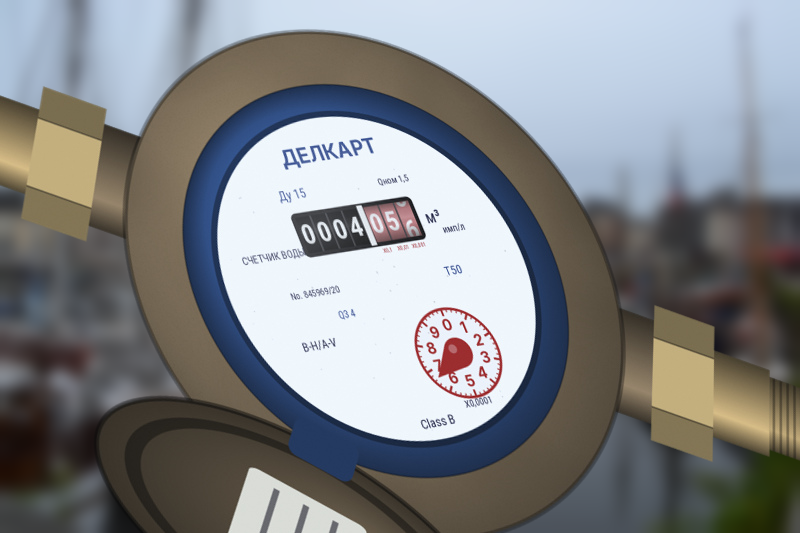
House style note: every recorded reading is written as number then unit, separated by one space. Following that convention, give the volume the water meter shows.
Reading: 4.0556 m³
